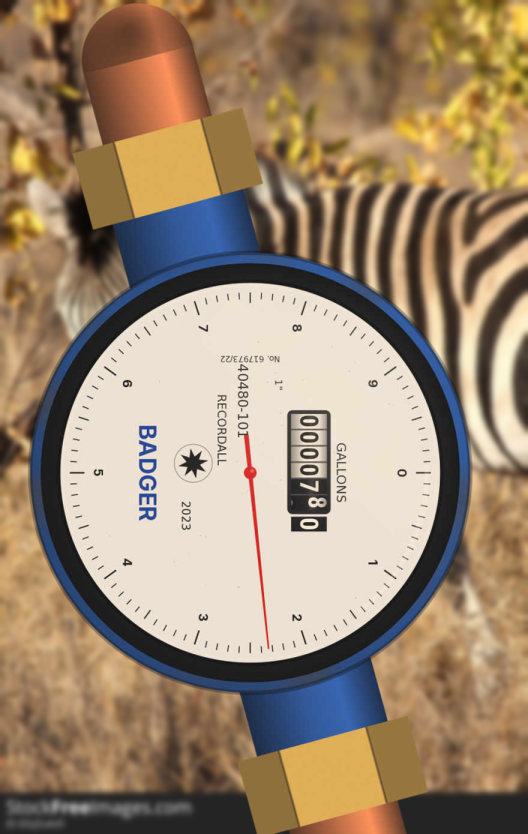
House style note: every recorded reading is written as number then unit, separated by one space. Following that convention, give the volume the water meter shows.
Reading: 782.3 gal
